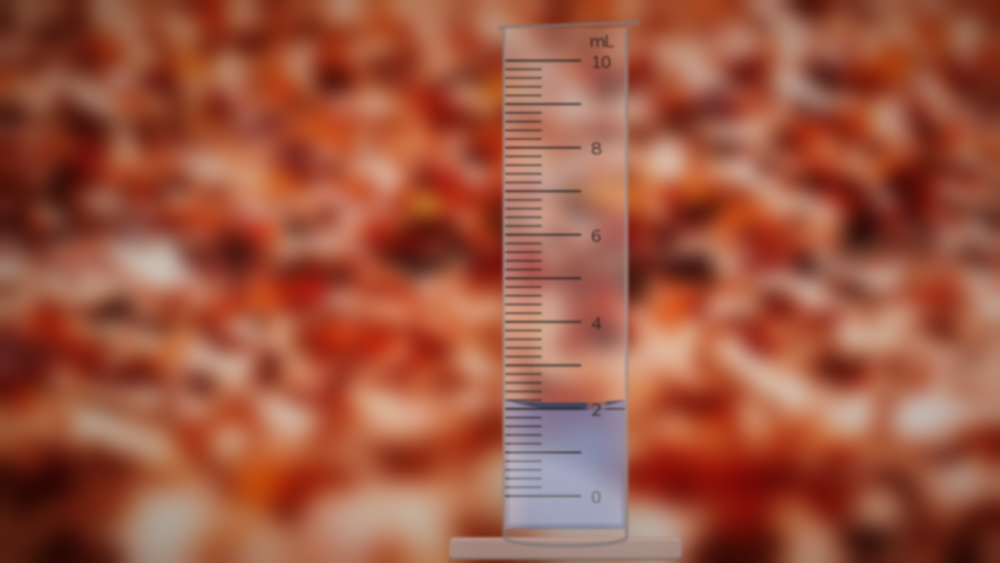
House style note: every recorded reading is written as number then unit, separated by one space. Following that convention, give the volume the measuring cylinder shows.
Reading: 2 mL
